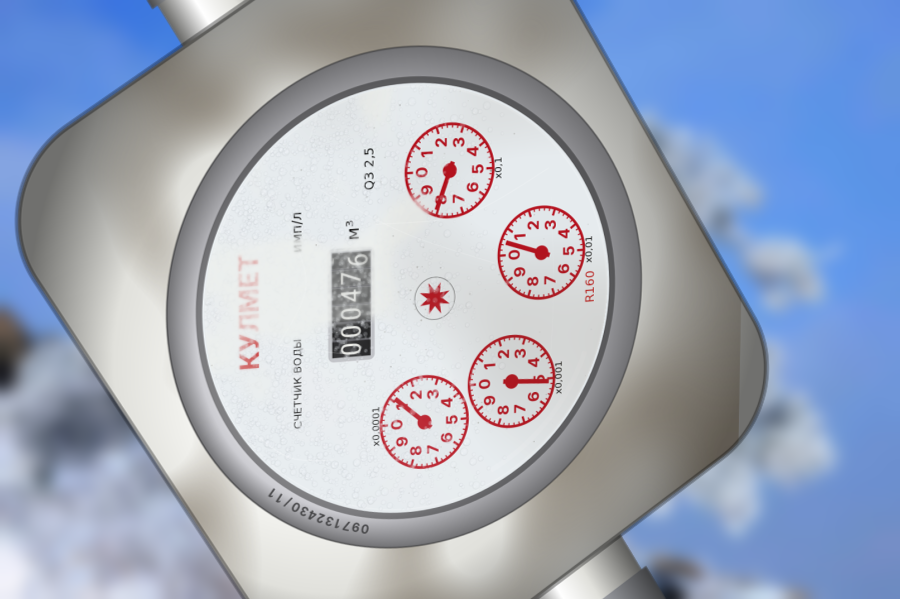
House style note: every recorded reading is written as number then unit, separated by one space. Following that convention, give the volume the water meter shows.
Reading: 475.8051 m³
